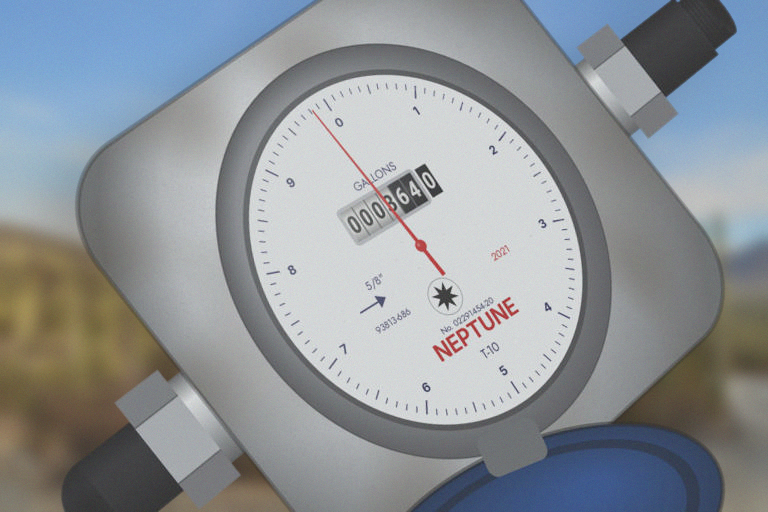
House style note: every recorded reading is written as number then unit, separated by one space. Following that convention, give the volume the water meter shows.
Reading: 3639.8 gal
